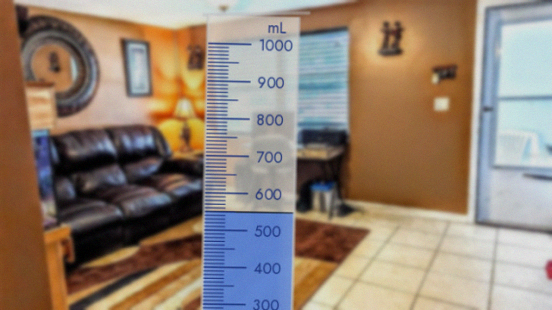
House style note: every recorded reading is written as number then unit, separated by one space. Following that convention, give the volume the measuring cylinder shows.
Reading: 550 mL
